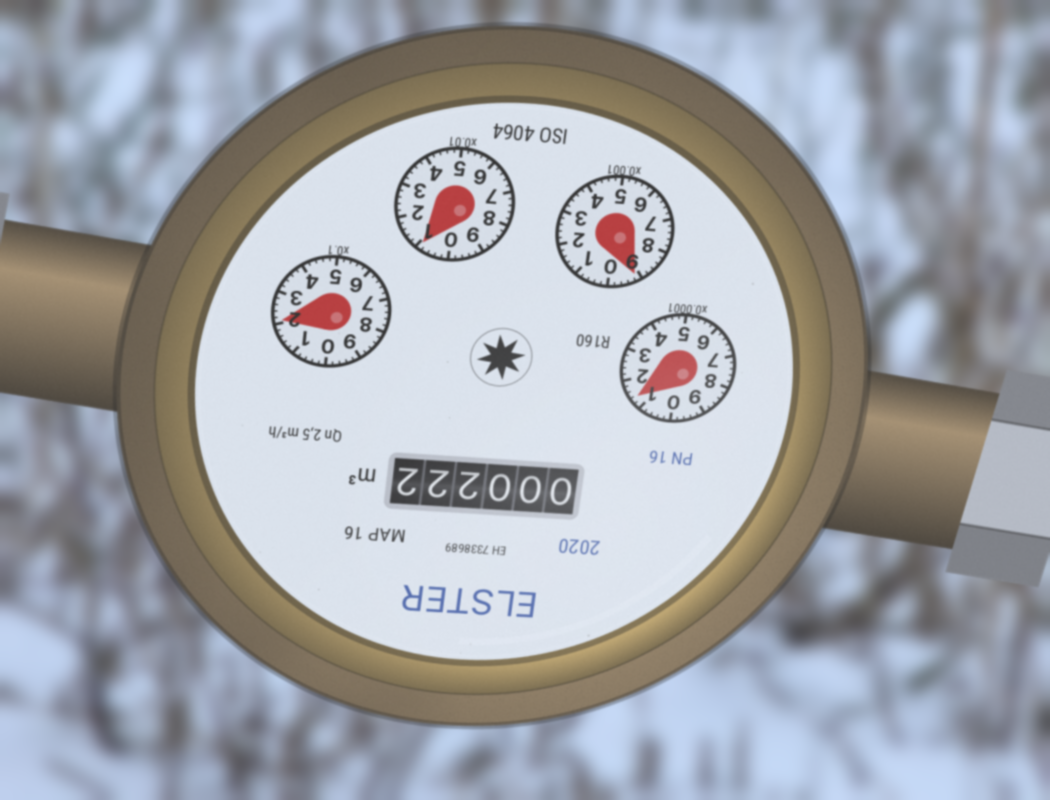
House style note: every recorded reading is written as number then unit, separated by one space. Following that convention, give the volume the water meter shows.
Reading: 222.2091 m³
